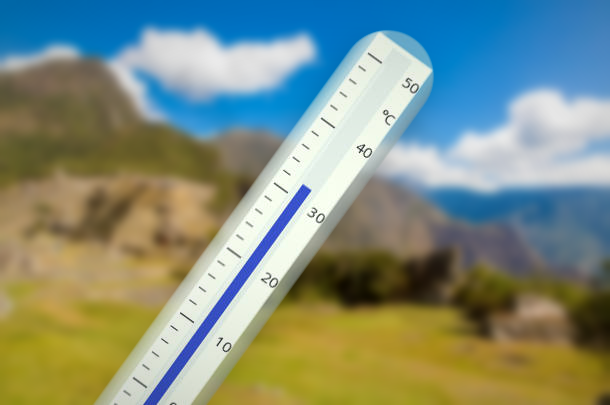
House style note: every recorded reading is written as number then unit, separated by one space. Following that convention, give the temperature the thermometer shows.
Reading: 32 °C
